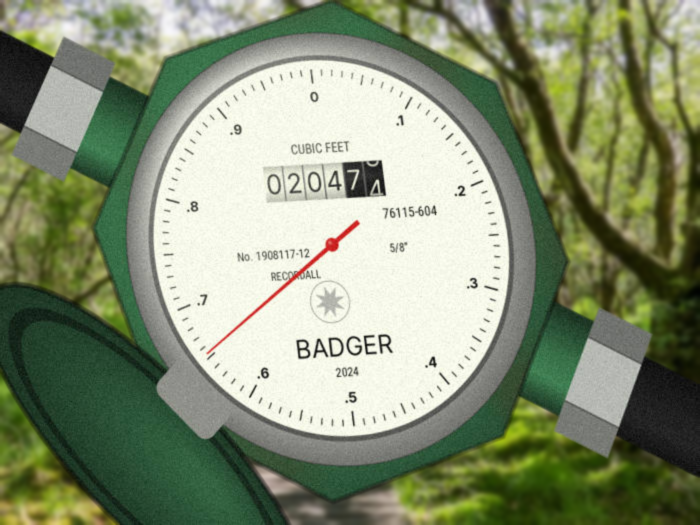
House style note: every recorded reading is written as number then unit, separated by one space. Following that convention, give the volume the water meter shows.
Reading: 20473.65 ft³
